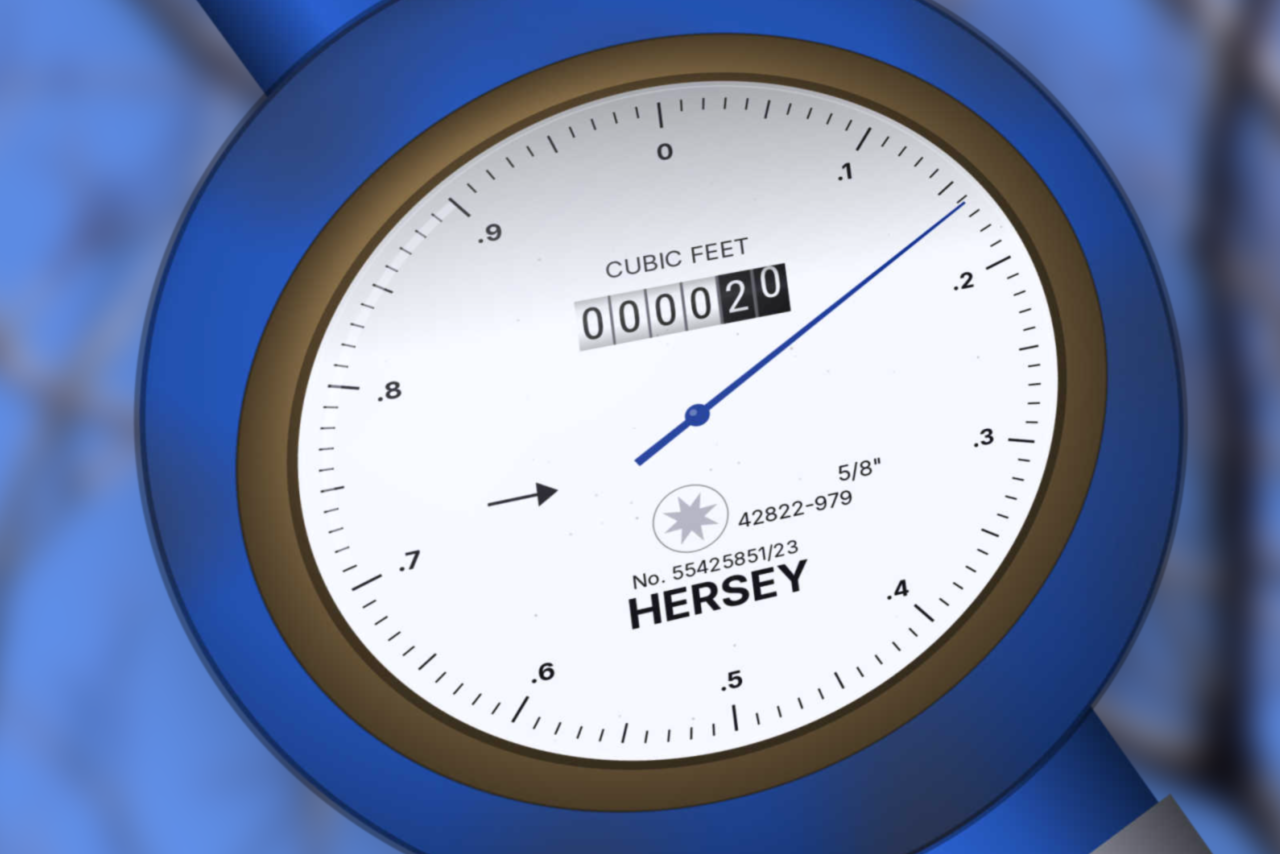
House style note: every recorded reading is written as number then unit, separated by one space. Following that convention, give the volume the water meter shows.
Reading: 20.16 ft³
